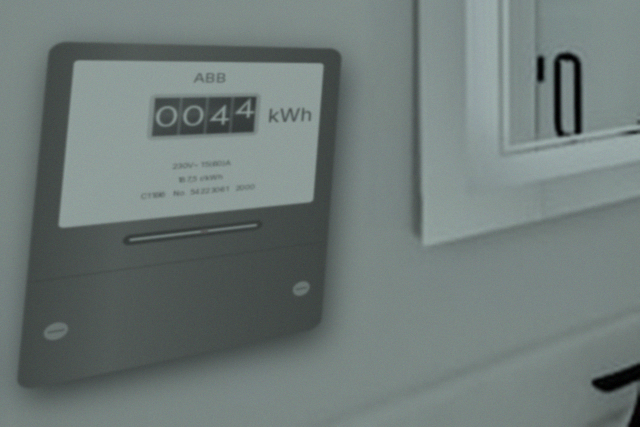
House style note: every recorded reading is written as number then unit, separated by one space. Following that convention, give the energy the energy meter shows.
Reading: 44 kWh
